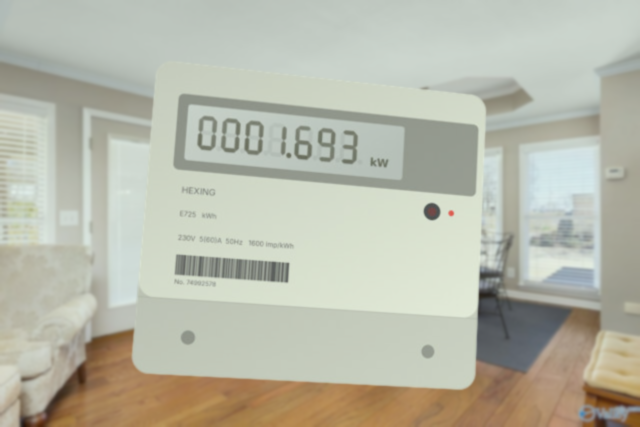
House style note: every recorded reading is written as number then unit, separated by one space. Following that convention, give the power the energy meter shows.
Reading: 1.693 kW
